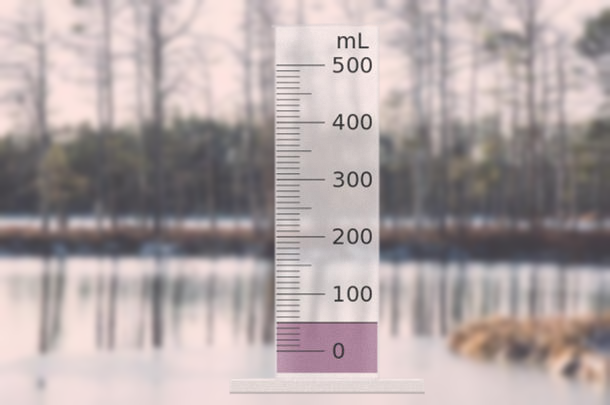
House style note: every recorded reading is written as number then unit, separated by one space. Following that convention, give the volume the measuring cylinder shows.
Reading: 50 mL
